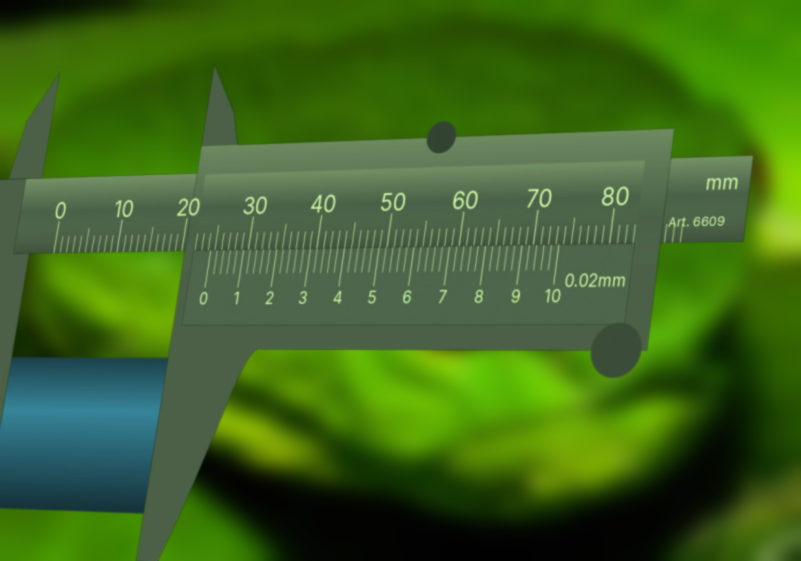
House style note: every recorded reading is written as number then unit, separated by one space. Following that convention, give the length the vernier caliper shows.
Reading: 24.4 mm
